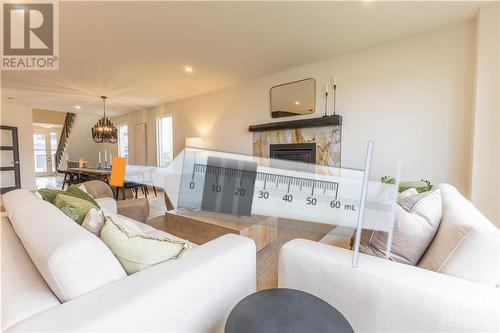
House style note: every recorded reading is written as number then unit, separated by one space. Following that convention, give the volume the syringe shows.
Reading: 5 mL
